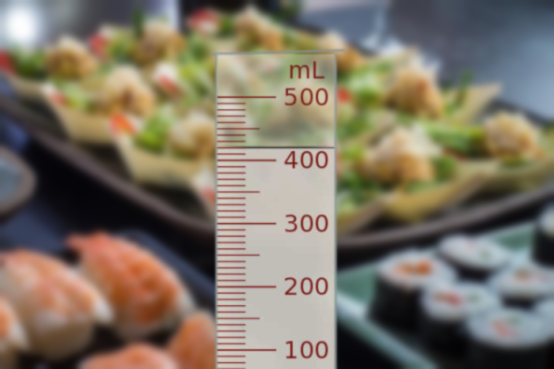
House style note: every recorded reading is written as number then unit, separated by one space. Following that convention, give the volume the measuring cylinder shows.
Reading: 420 mL
